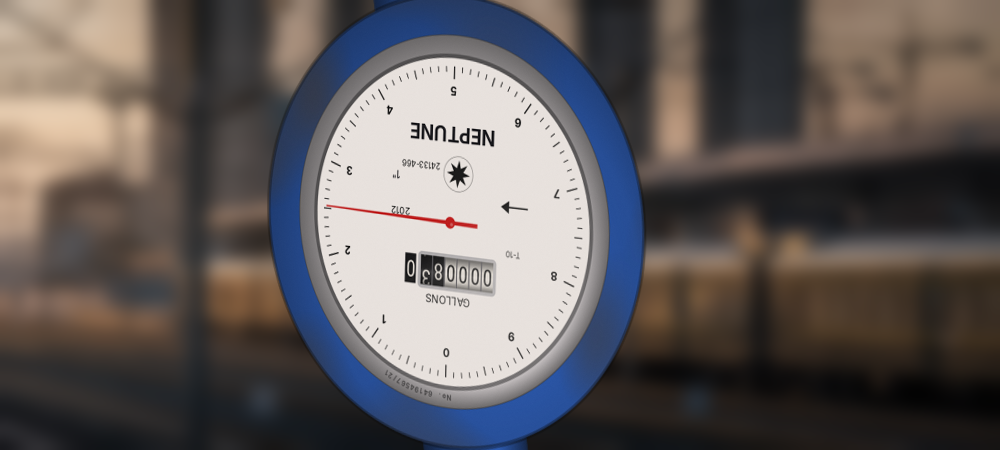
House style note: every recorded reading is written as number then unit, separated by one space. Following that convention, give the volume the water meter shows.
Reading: 832.5 gal
